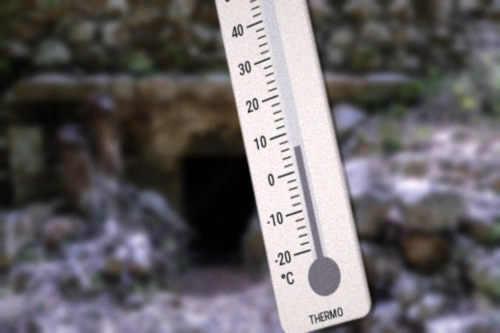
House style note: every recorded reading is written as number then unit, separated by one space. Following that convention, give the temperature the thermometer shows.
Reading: 6 °C
